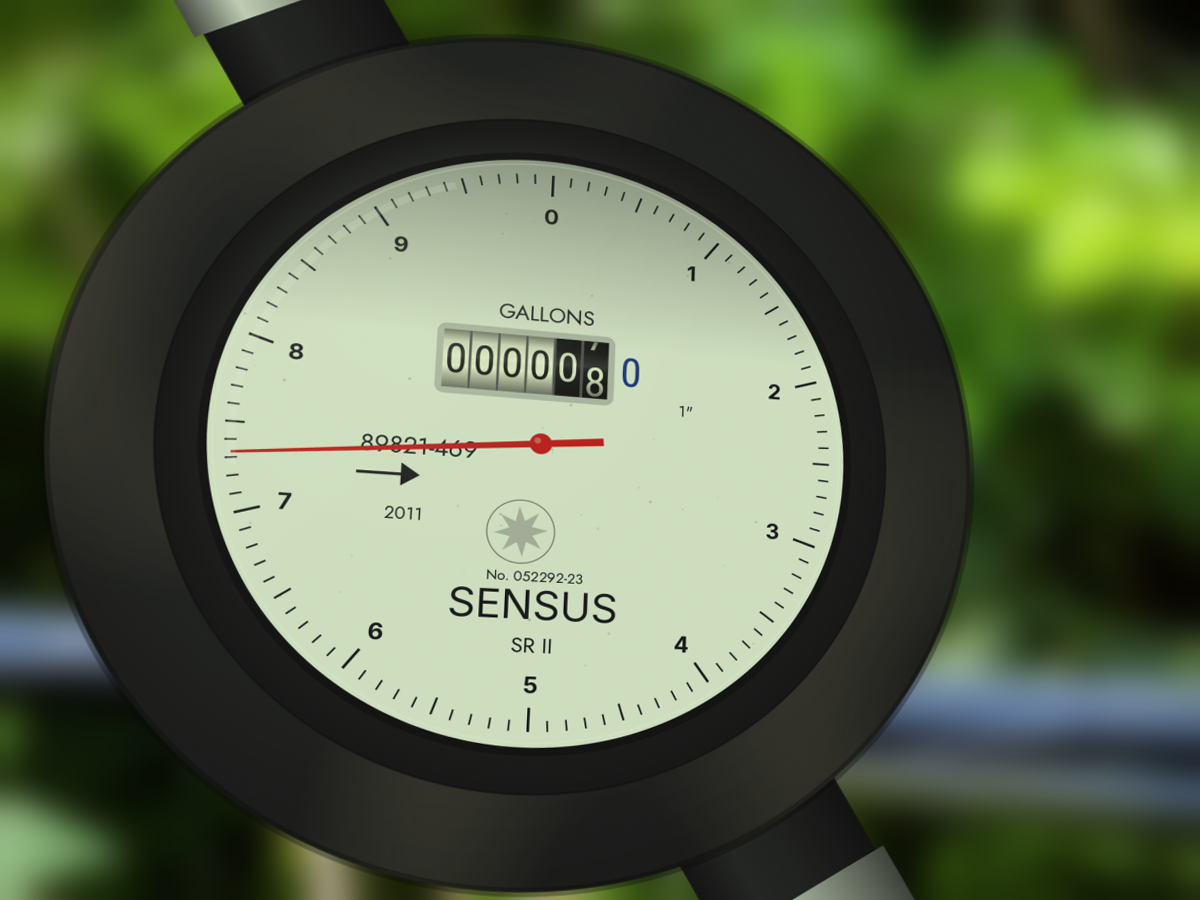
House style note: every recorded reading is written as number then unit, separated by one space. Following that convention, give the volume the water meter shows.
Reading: 77.3 gal
